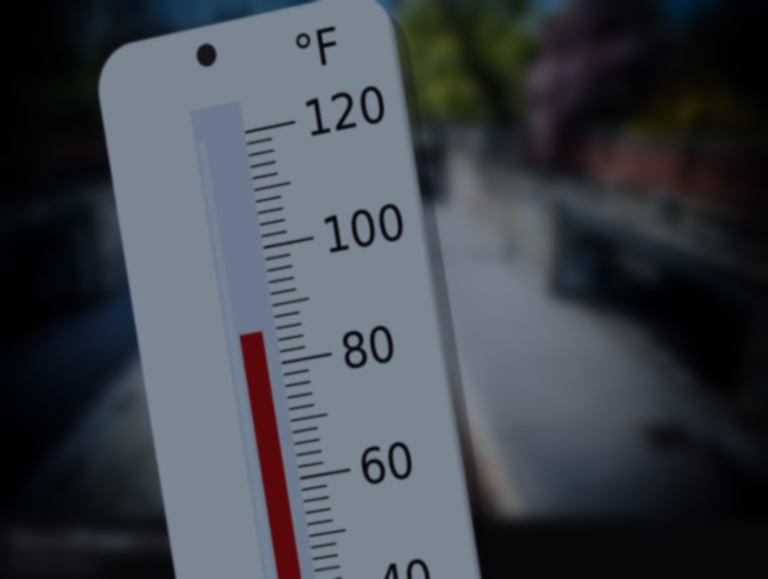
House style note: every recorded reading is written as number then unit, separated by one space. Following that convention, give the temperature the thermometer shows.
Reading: 86 °F
